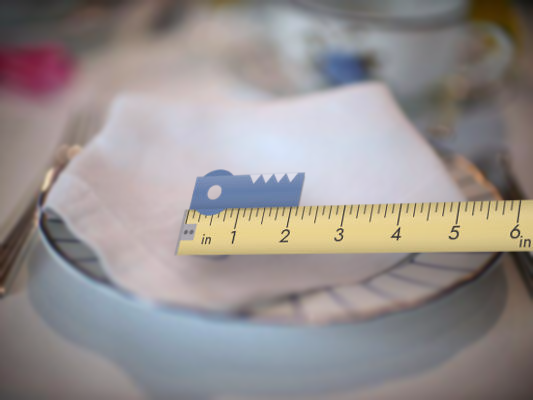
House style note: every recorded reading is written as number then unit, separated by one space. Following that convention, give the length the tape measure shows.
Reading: 2.125 in
